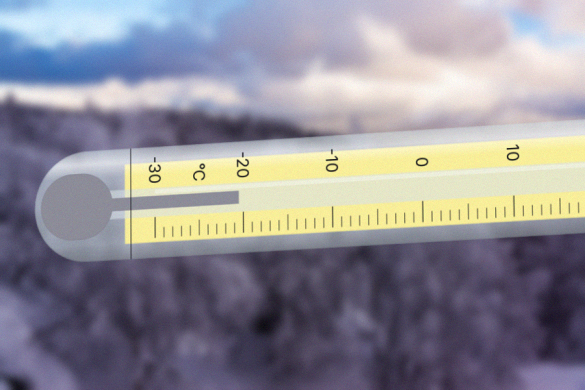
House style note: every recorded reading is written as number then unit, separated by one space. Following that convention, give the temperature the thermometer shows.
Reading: -20.5 °C
